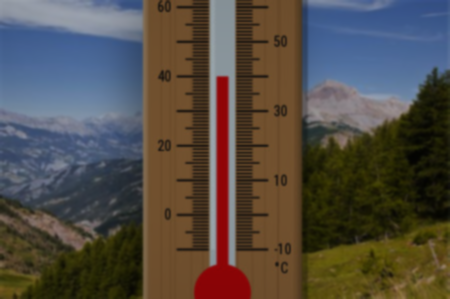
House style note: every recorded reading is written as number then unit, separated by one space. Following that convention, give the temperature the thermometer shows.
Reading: 40 °C
